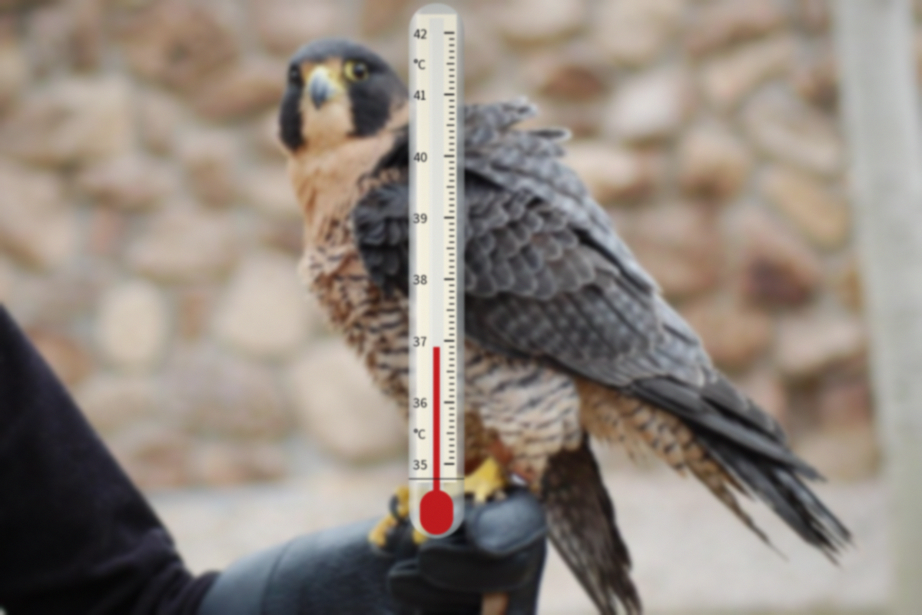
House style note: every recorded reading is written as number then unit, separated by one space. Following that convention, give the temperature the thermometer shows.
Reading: 36.9 °C
